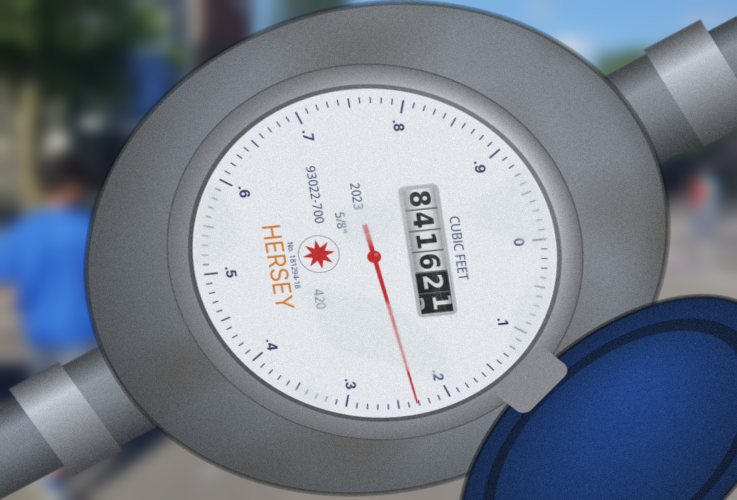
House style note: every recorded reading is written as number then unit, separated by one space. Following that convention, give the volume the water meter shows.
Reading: 841621.23 ft³
